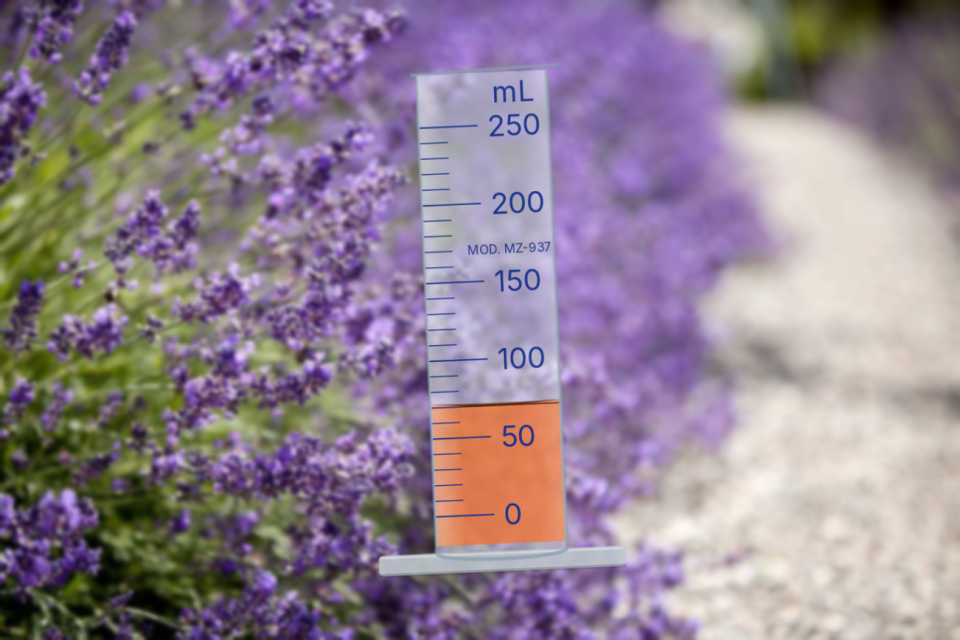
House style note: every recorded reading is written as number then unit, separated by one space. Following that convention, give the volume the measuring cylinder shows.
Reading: 70 mL
